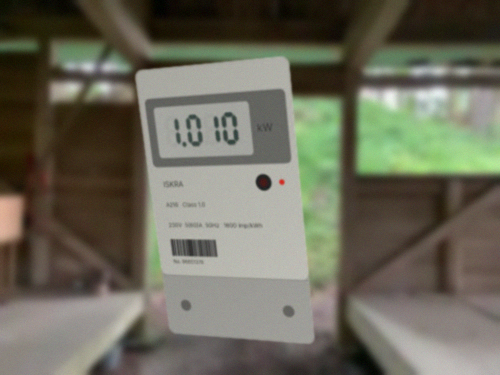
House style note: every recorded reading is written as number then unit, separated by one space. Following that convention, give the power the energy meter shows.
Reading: 1.010 kW
